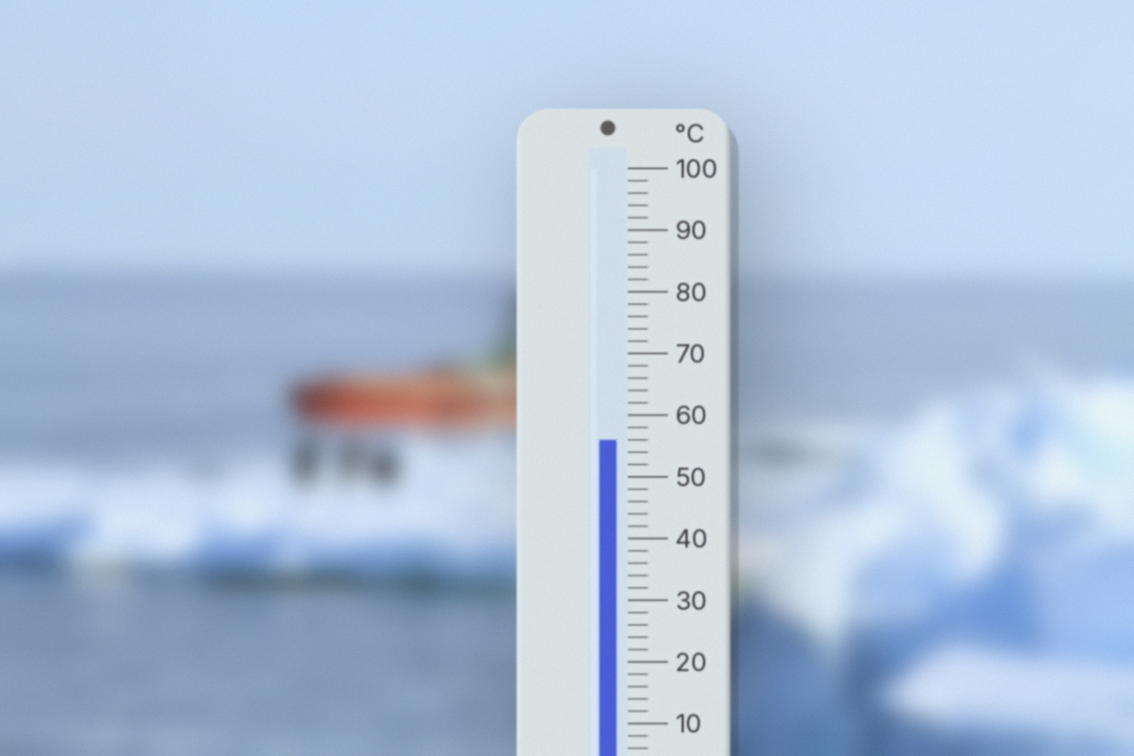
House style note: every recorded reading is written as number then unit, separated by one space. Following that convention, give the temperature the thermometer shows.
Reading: 56 °C
